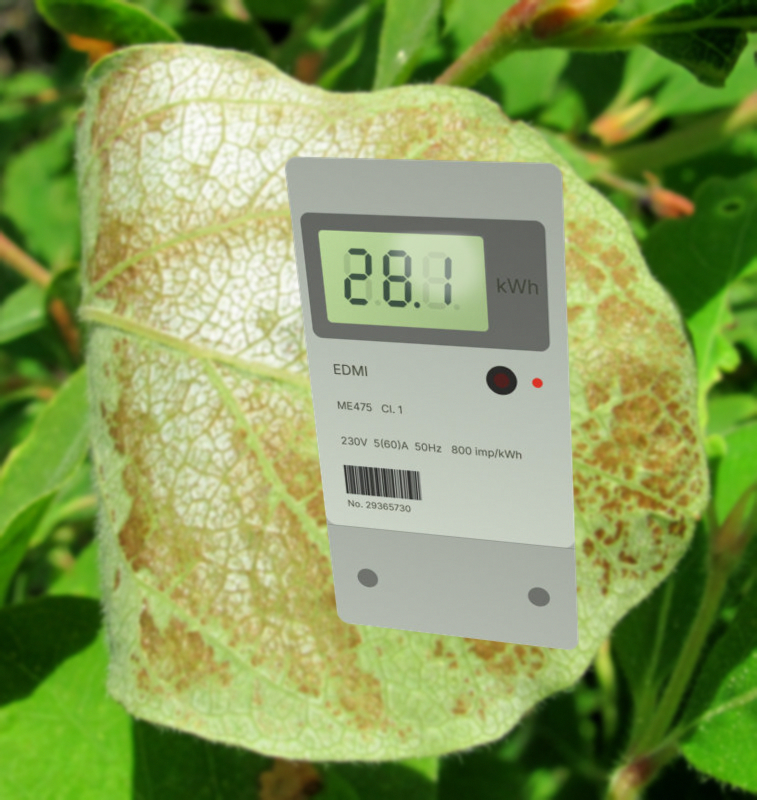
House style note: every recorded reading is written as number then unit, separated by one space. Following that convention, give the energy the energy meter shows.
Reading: 28.1 kWh
